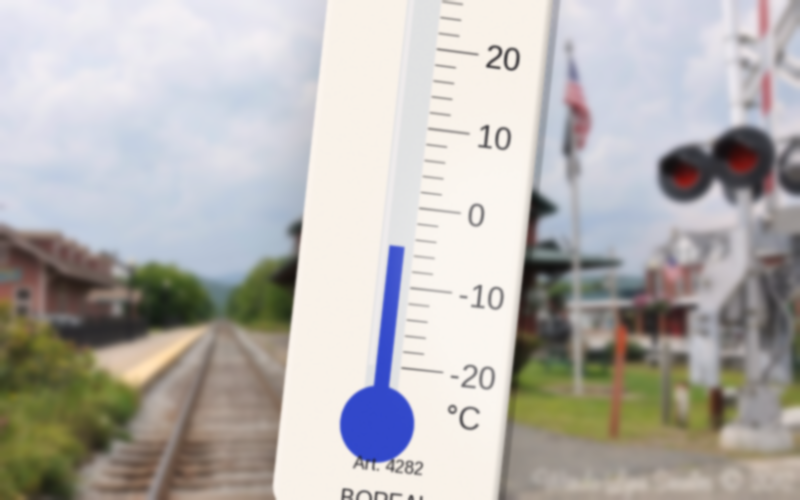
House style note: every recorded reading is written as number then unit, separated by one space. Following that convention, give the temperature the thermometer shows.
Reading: -5 °C
